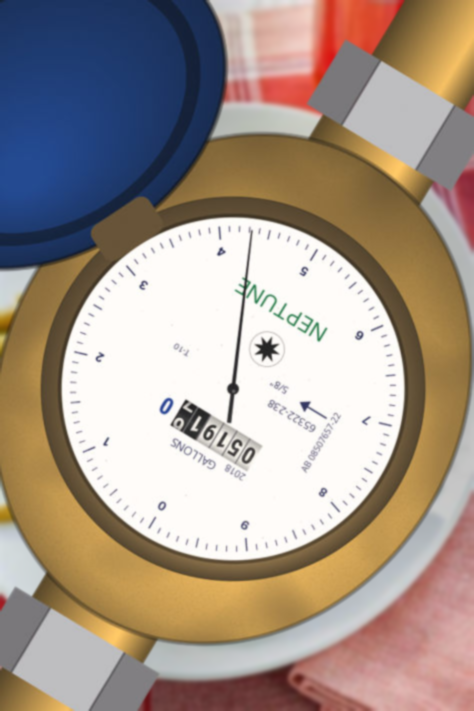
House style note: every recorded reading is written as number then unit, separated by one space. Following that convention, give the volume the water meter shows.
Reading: 519164.3 gal
